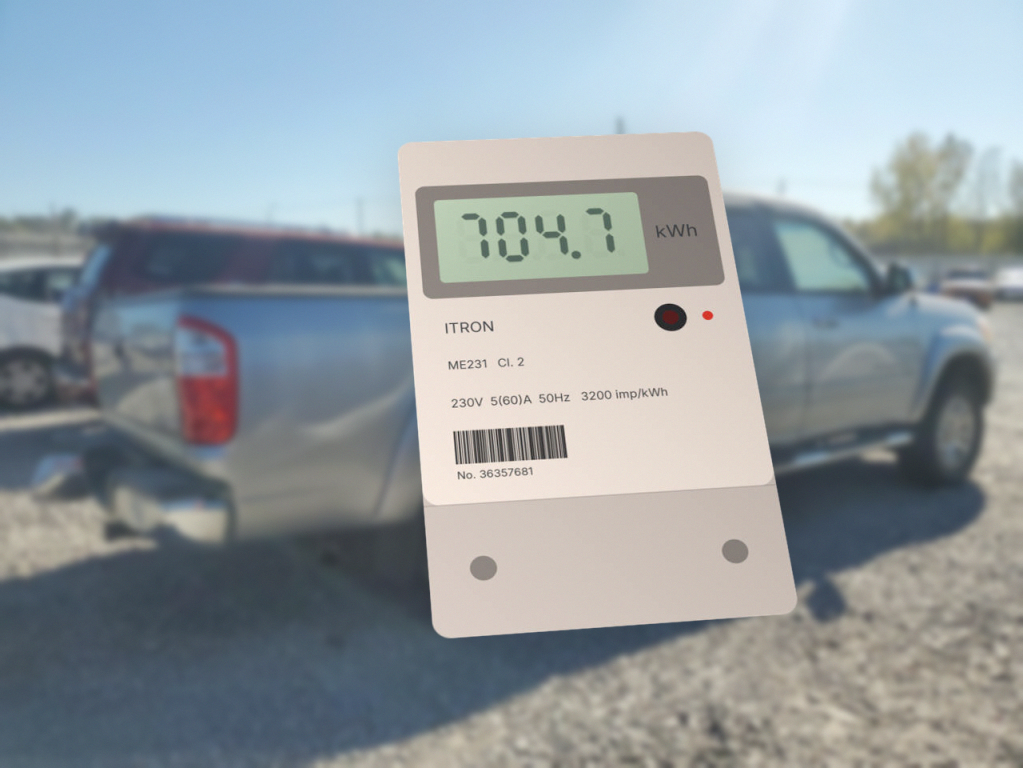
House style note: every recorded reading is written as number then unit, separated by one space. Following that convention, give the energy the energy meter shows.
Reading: 704.7 kWh
